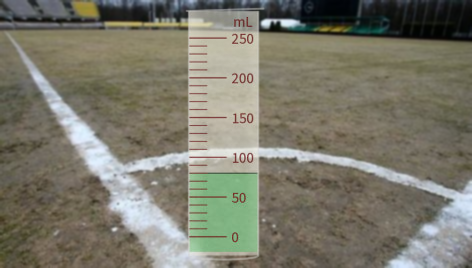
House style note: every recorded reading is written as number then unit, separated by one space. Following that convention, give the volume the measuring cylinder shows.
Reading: 80 mL
